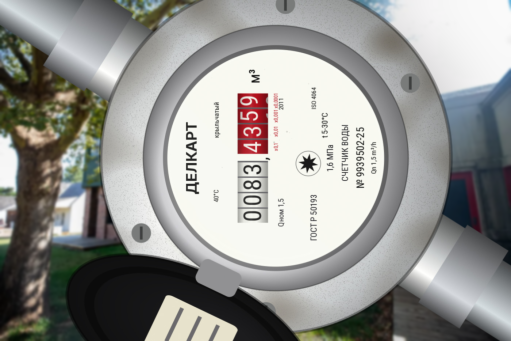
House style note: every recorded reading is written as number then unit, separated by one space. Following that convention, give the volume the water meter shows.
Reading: 83.4359 m³
